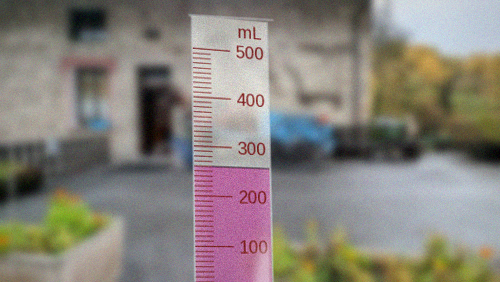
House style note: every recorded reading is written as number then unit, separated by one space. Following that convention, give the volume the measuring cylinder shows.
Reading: 260 mL
